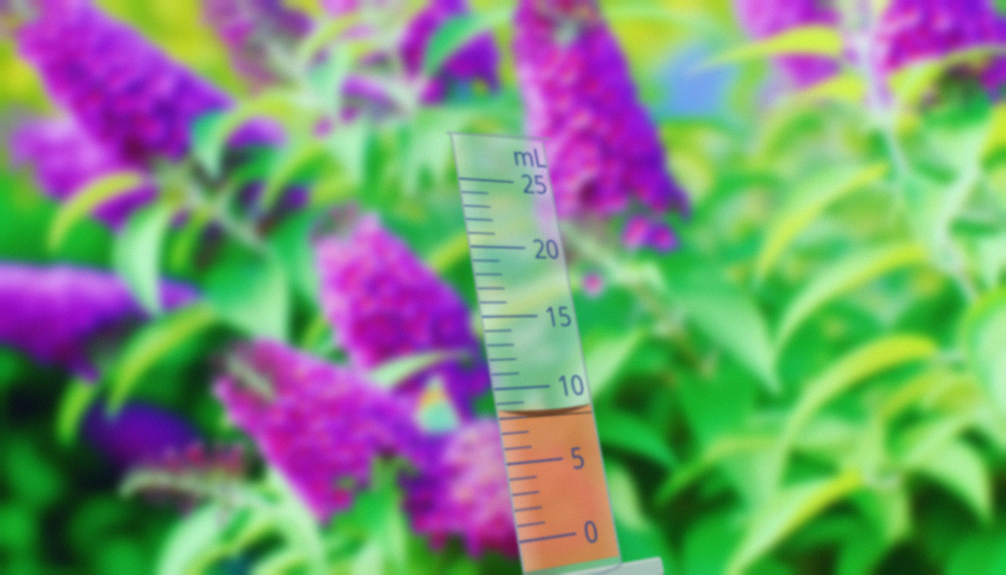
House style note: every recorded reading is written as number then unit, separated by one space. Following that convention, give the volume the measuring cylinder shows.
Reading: 8 mL
